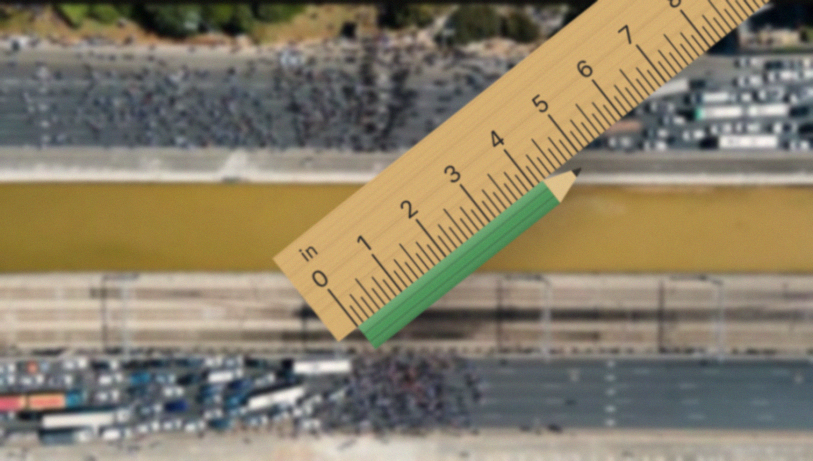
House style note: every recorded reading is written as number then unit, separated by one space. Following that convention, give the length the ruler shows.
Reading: 4.875 in
